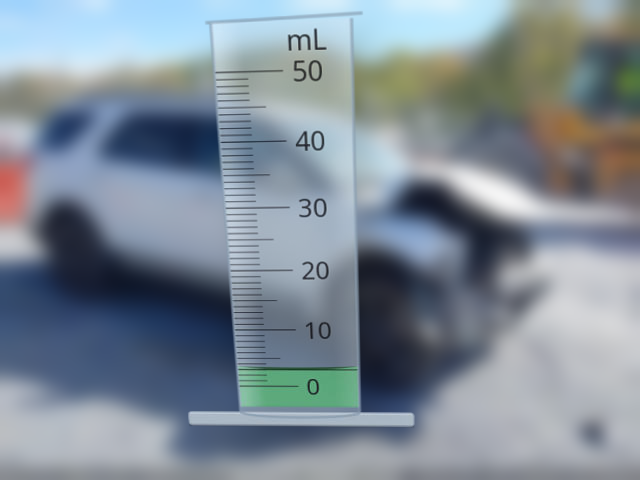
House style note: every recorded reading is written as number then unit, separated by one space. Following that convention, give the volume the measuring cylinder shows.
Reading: 3 mL
